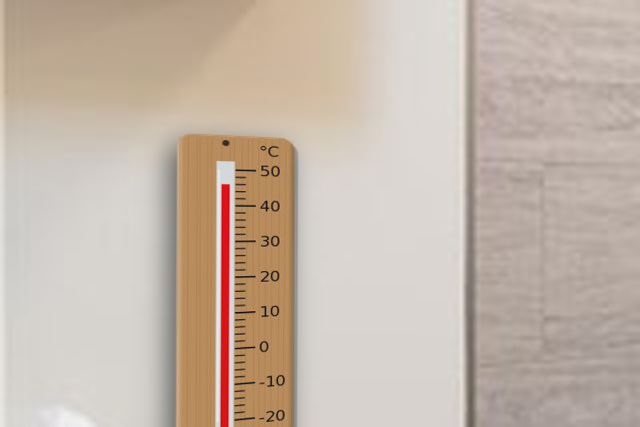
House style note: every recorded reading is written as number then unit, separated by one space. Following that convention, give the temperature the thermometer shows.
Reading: 46 °C
